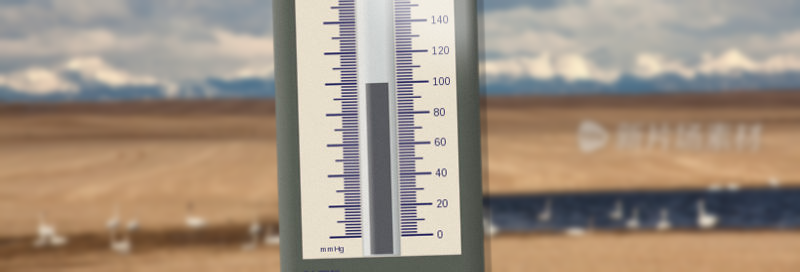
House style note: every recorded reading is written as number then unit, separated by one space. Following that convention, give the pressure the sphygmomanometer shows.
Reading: 100 mmHg
